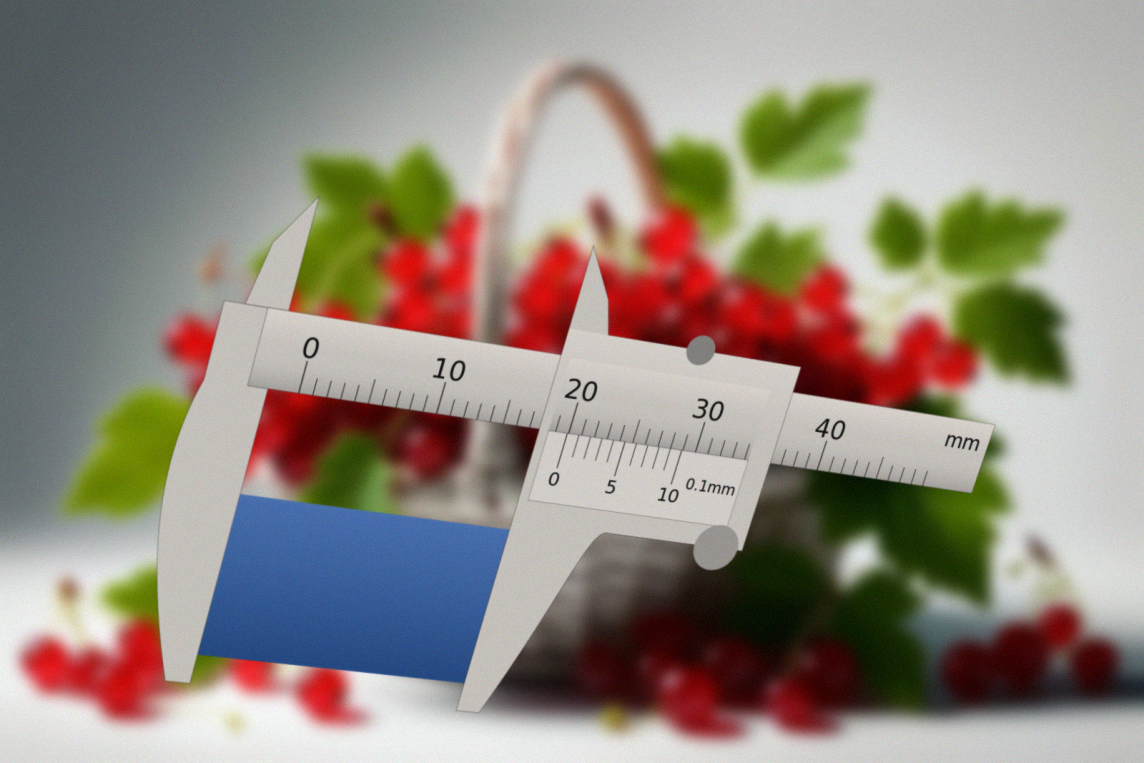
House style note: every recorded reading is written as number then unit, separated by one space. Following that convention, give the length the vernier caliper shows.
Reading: 19.9 mm
